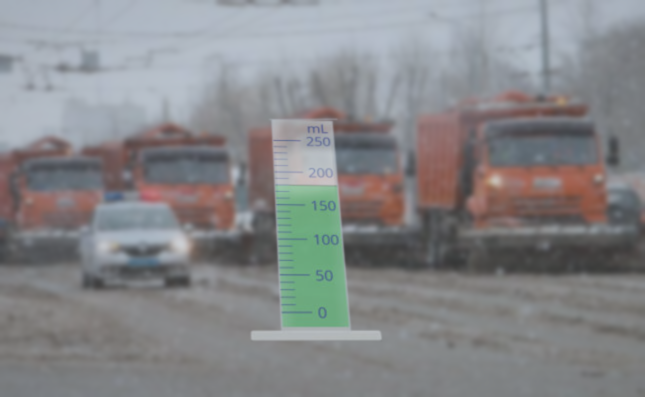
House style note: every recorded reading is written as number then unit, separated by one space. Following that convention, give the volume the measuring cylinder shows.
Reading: 180 mL
